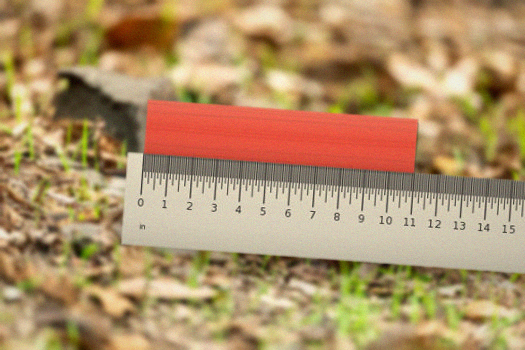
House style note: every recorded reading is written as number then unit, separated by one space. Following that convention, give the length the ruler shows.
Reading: 11 in
